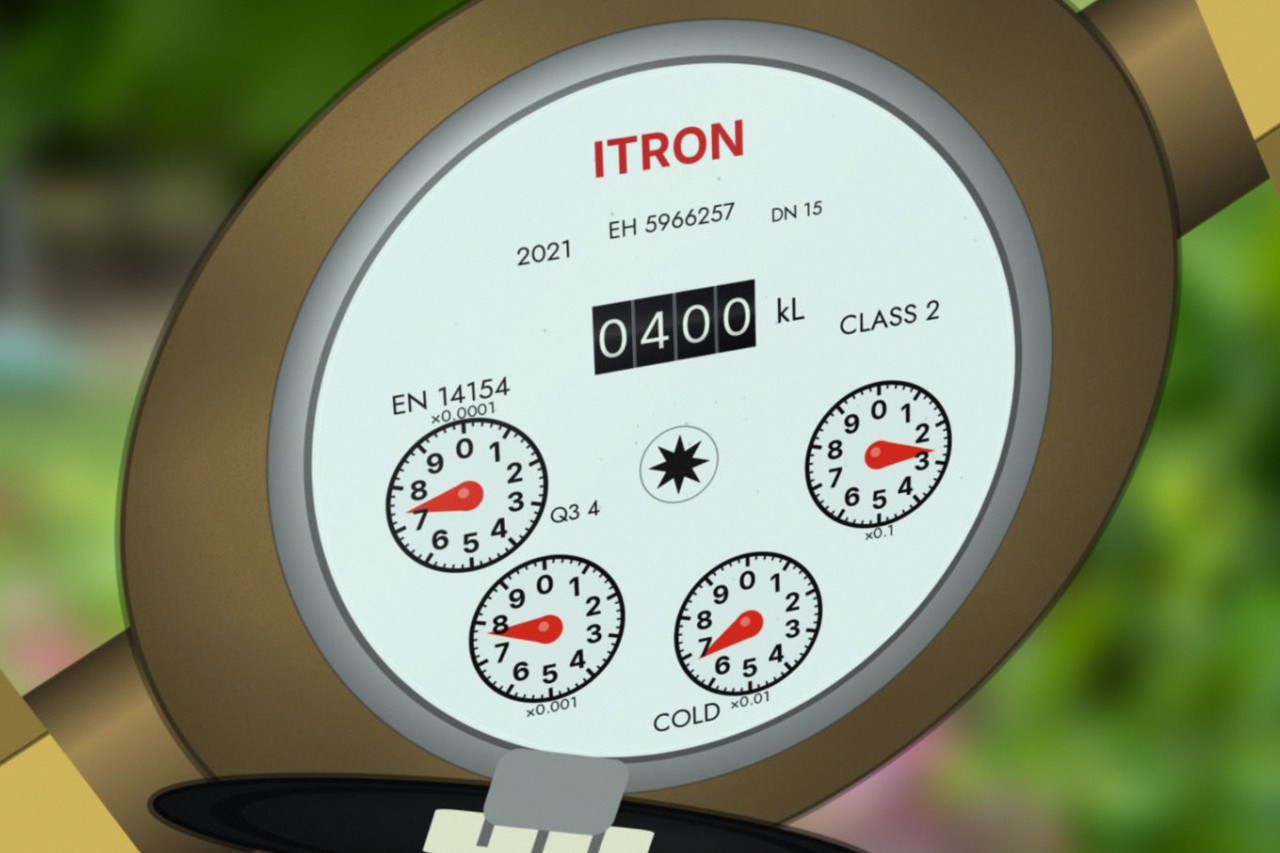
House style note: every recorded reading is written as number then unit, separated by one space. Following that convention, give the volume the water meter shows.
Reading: 400.2677 kL
